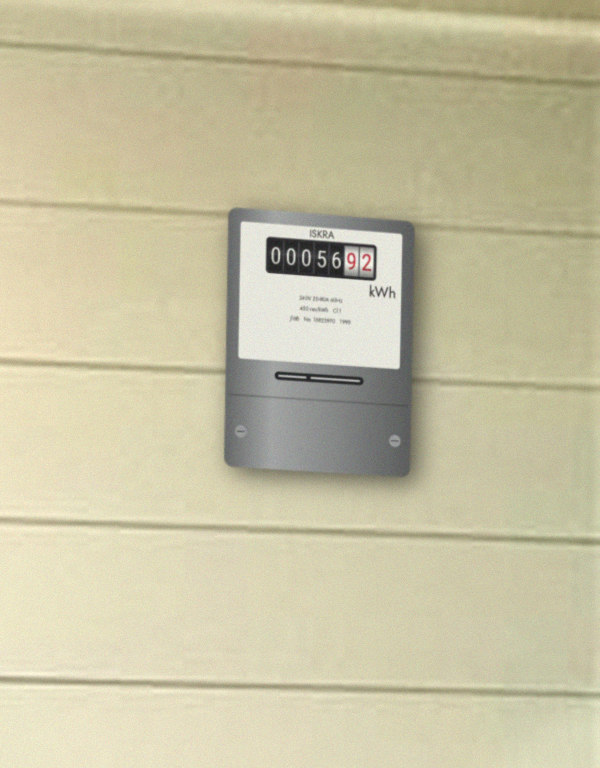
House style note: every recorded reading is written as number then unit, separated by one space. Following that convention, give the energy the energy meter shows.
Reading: 56.92 kWh
